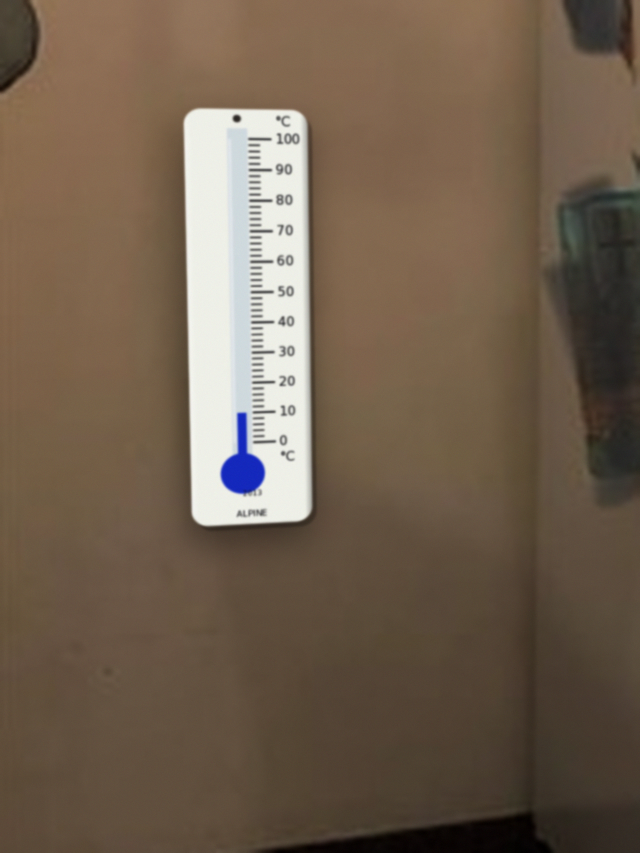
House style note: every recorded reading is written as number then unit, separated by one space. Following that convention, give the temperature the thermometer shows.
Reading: 10 °C
